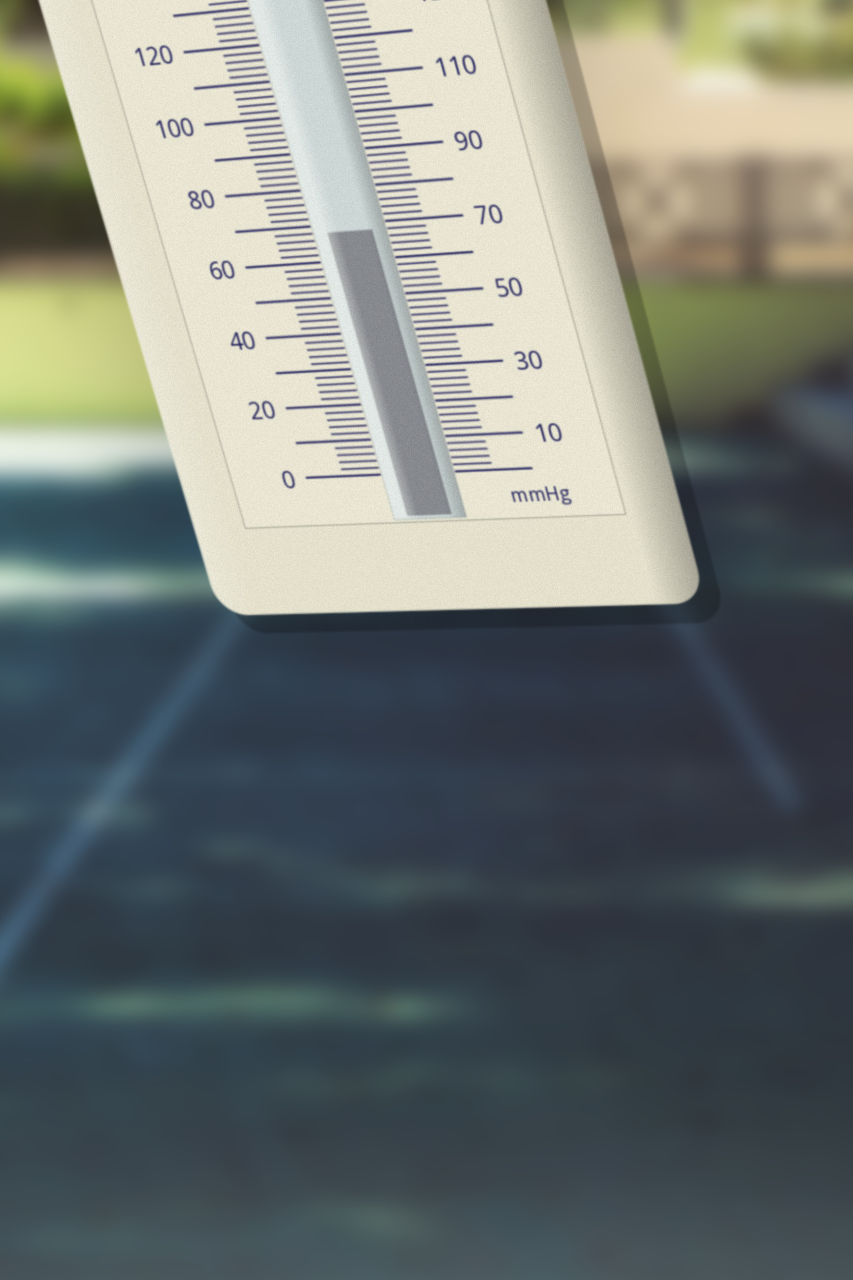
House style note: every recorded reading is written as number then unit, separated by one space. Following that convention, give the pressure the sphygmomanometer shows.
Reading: 68 mmHg
